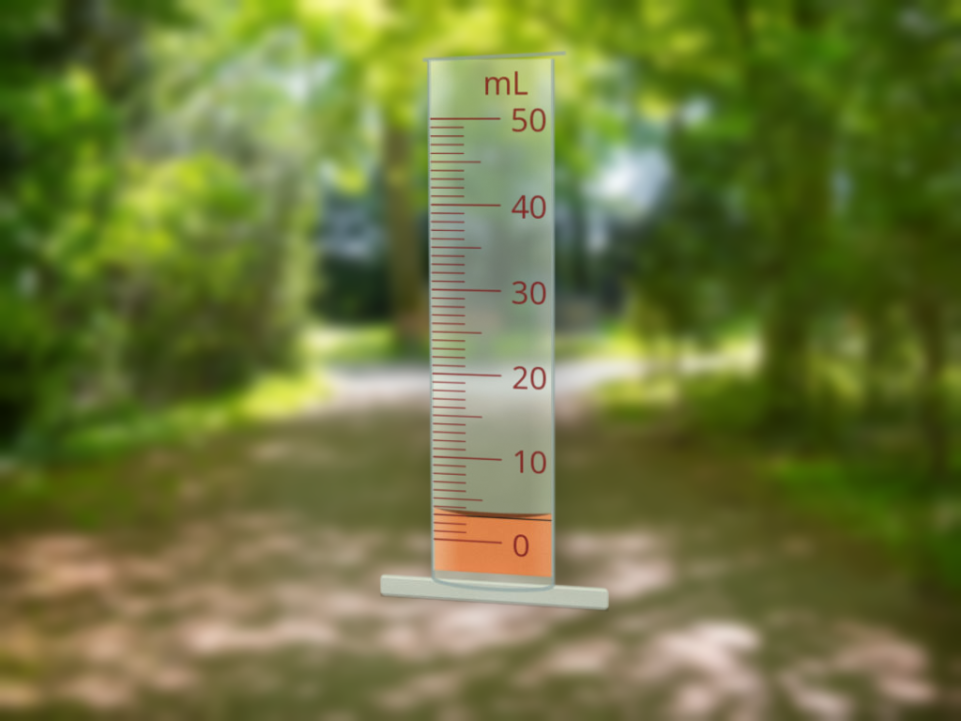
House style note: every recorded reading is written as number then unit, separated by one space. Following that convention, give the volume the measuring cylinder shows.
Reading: 3 mL
